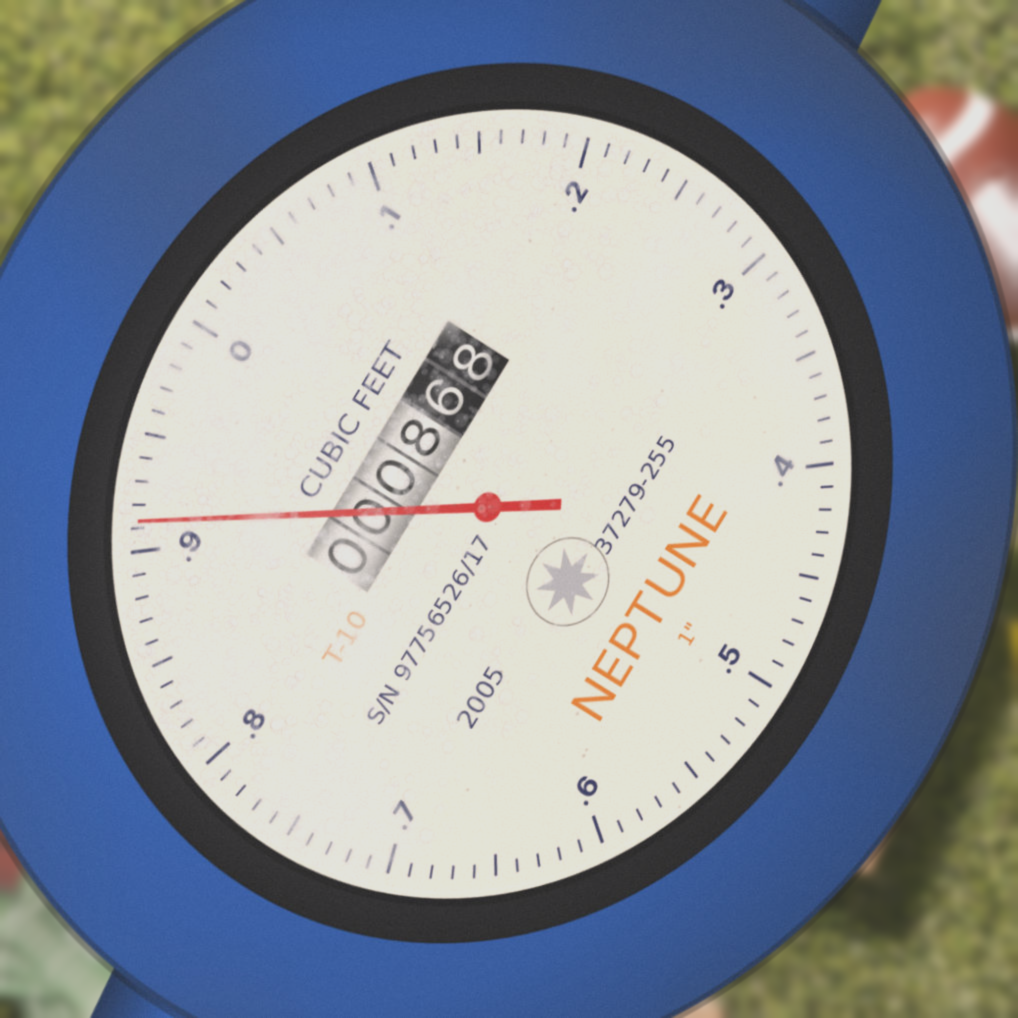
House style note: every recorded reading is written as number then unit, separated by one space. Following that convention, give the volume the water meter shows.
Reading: 867.91 ft³
